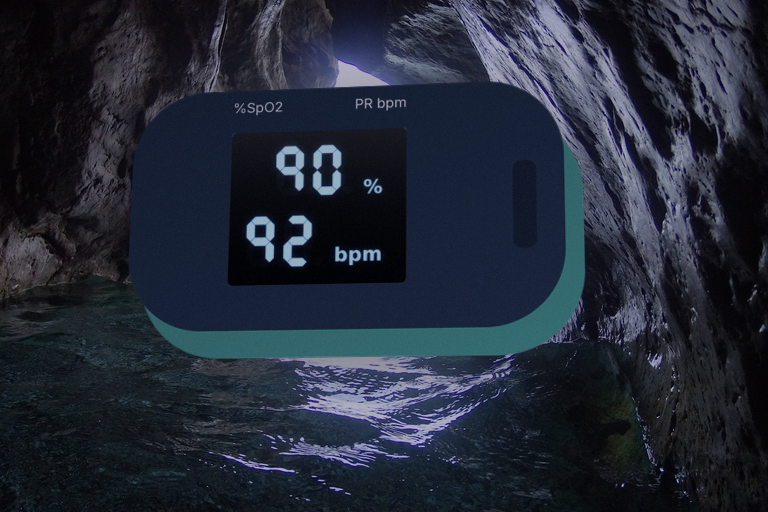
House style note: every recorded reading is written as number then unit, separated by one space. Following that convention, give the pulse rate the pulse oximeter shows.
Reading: 92 bpm
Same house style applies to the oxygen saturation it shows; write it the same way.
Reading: 90 %
